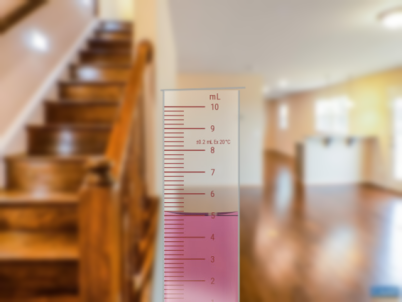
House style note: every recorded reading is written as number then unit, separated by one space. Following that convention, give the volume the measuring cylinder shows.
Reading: 5 mL
